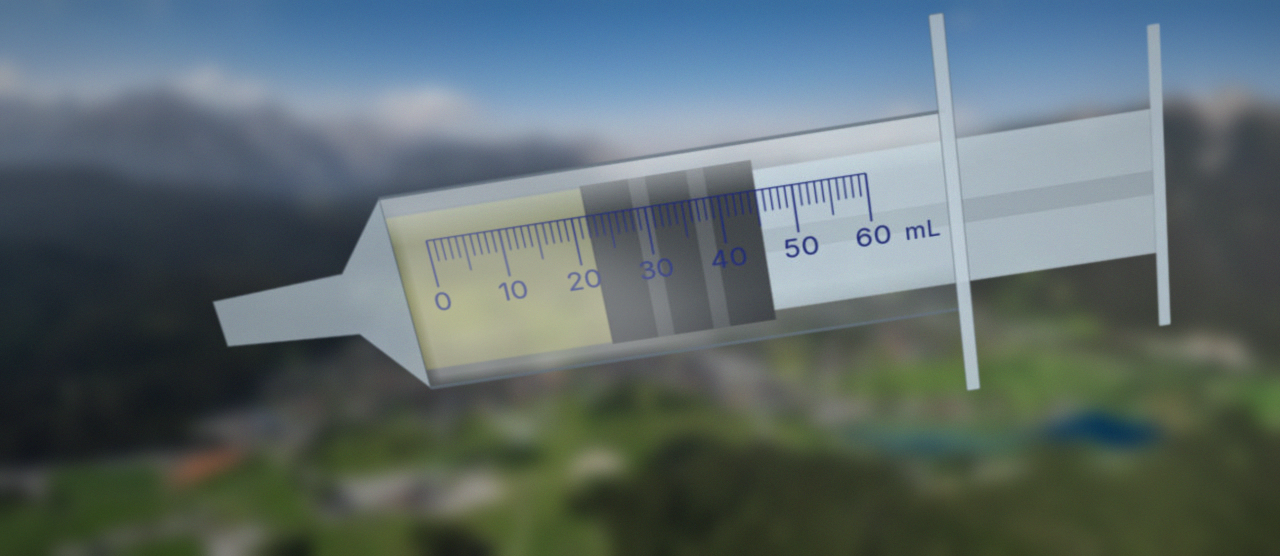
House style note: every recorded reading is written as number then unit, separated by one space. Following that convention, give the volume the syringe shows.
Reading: 22 mL
